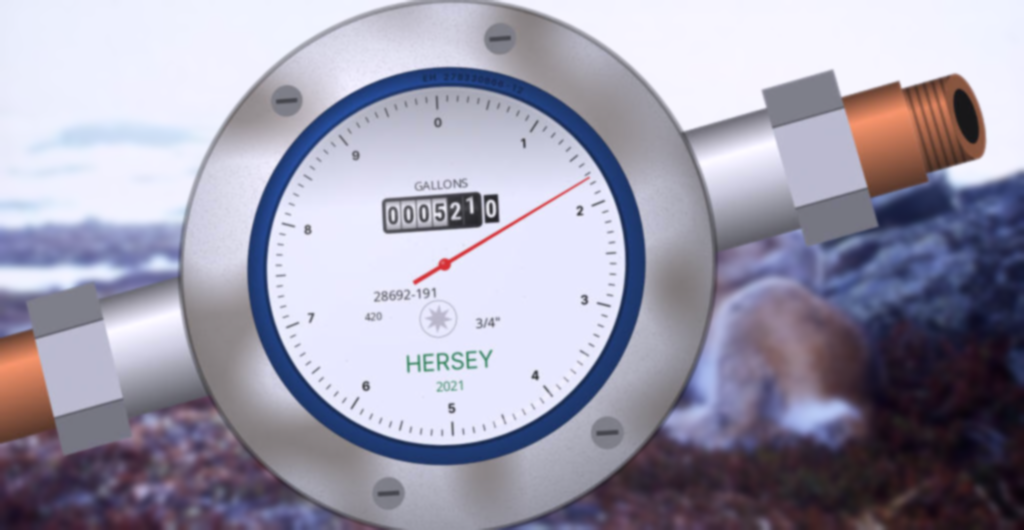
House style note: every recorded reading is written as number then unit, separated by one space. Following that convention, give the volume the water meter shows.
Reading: 5211.7 gal
